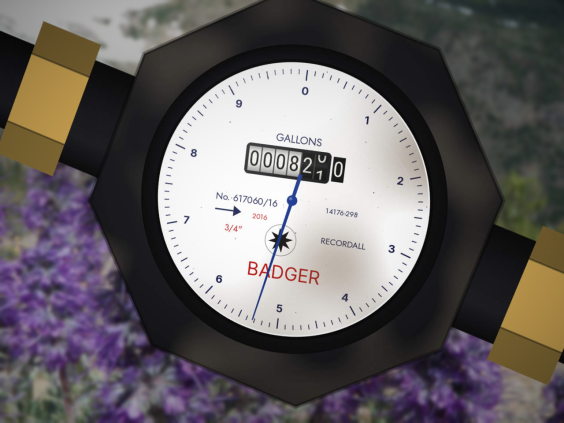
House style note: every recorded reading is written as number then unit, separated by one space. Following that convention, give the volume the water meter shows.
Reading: 8205.3 gal
